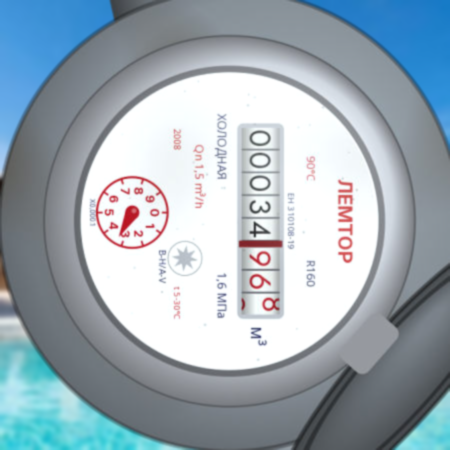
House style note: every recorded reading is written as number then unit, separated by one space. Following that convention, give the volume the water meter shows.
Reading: 34.9683 m³
